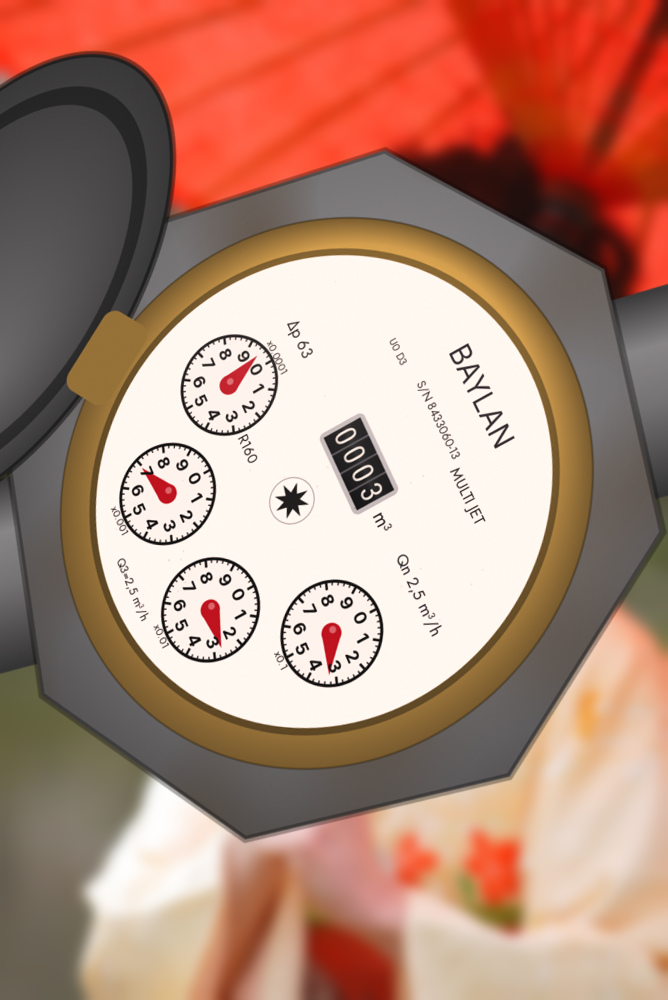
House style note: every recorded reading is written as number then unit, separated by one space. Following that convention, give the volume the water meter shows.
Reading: 3.3269 m³
